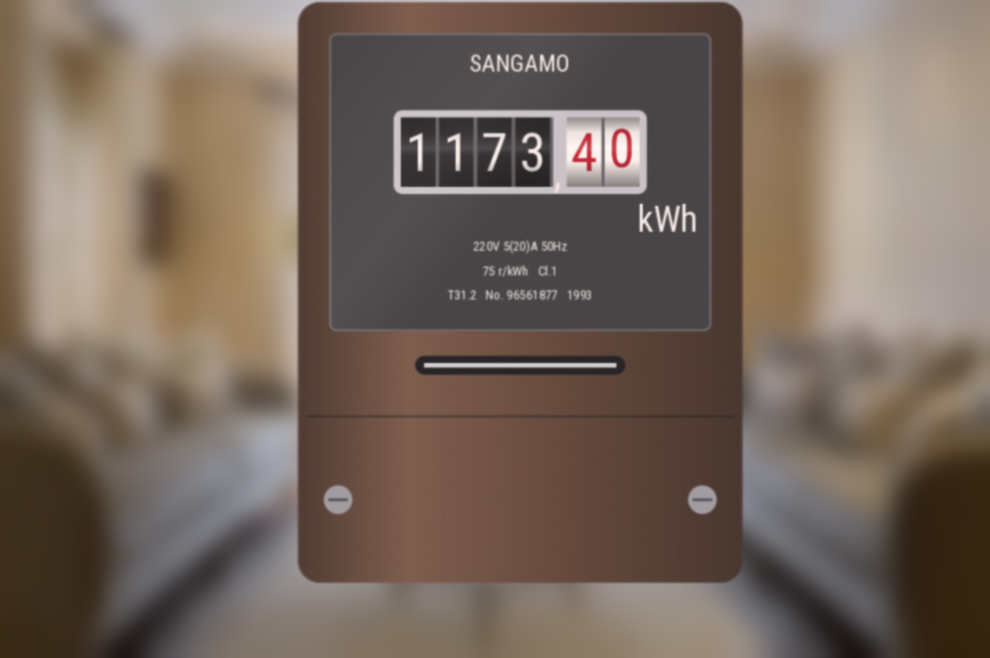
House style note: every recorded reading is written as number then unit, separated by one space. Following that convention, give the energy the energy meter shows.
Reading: 1173.40 kWh
